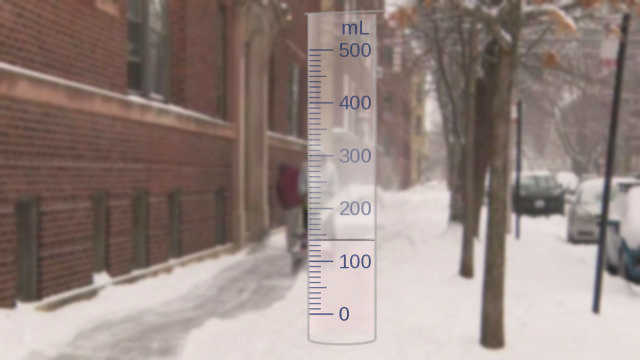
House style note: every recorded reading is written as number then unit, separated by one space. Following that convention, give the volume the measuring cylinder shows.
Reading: 140 mL
